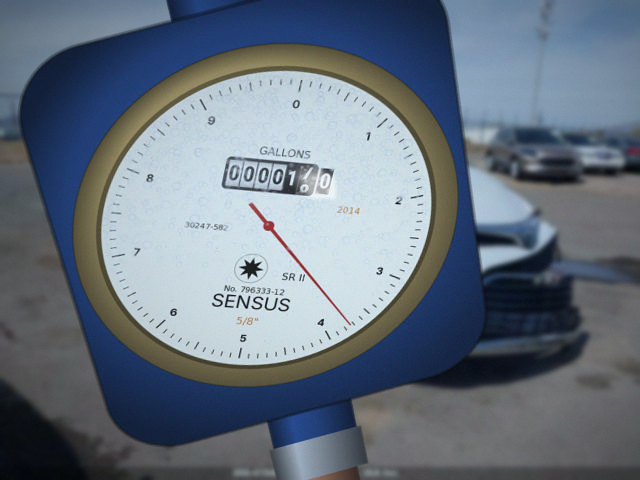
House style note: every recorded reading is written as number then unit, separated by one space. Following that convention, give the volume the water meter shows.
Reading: 173.7 gal
